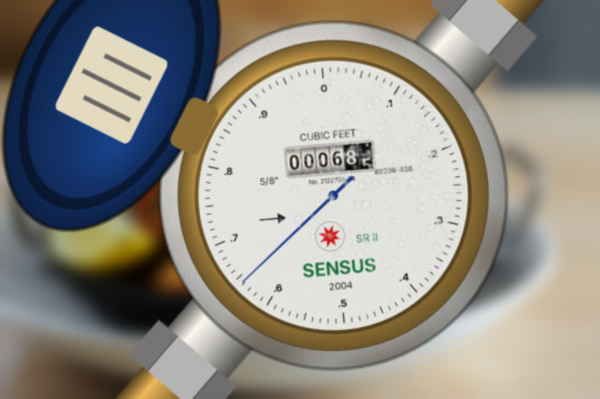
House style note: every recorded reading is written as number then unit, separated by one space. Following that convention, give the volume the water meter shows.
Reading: 684.64 ft³
